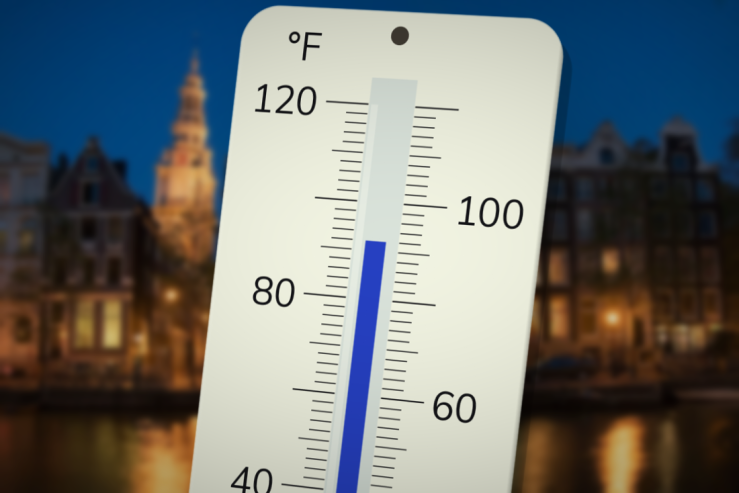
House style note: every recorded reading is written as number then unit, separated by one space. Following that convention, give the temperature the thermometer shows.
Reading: 92 °F
